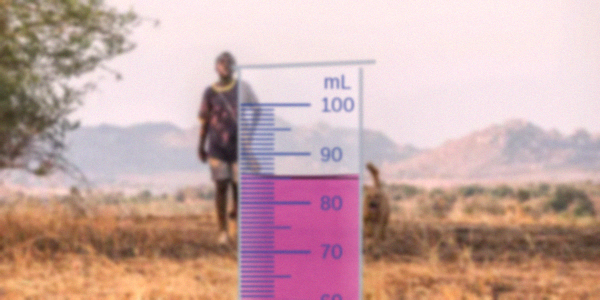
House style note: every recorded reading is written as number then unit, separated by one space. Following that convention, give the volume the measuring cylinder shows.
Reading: 85 mL
